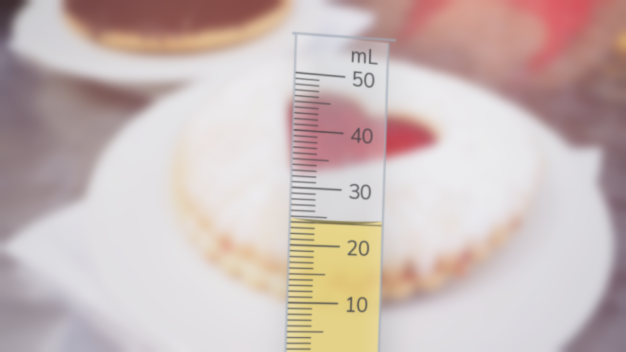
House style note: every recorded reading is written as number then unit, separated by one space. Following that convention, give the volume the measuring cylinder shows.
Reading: 24 mL
